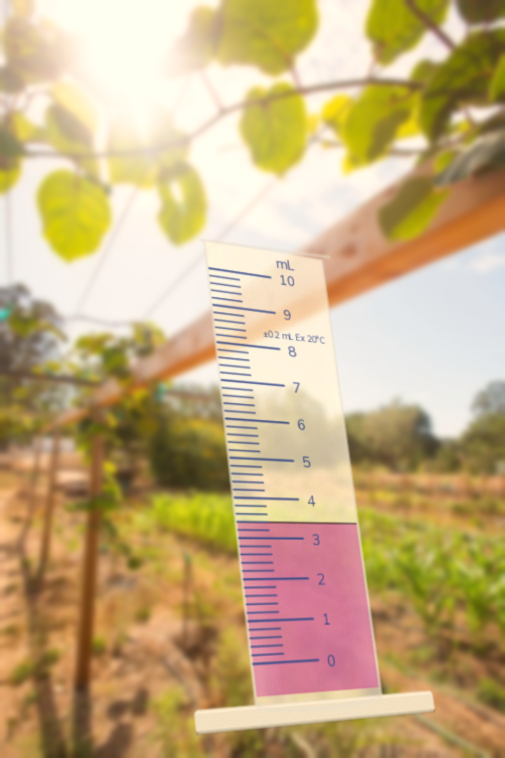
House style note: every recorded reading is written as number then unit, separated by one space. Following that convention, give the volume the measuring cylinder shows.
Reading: 3.4 mL
